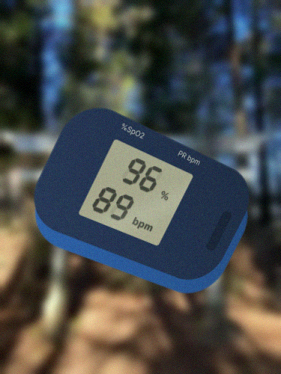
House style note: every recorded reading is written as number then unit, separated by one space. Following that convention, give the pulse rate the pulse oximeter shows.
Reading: 89 bpm
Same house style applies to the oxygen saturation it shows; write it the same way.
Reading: 96 %
